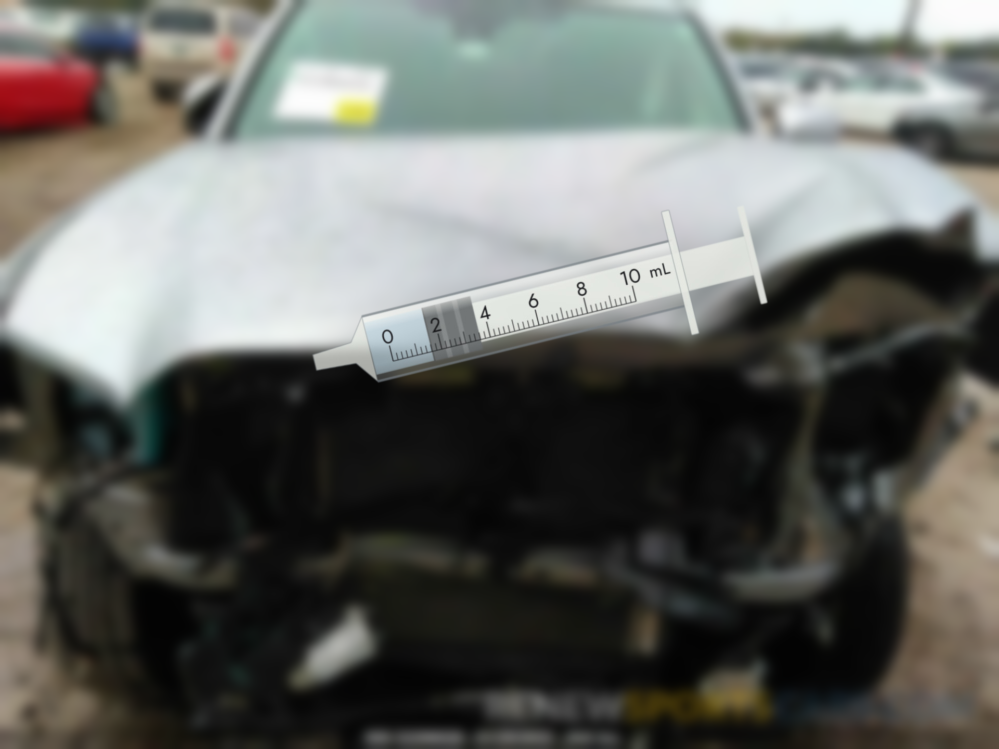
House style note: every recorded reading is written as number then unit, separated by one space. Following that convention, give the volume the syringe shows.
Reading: 1.6 mL
